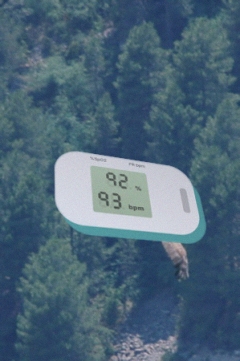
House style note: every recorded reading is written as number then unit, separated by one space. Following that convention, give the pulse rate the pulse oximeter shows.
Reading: 93 bpm
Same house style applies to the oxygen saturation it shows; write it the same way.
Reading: 92 %
